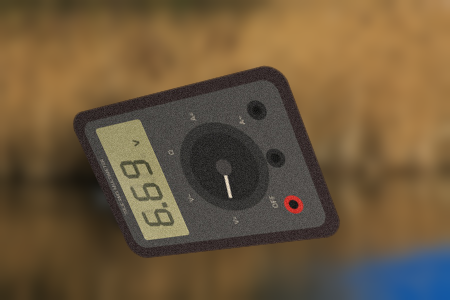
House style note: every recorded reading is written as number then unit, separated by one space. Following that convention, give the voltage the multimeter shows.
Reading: 6.69 V
